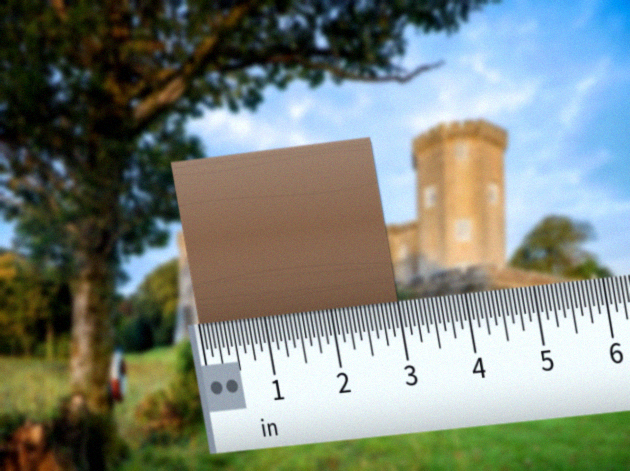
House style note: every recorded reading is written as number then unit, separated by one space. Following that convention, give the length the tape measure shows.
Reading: 3 in
